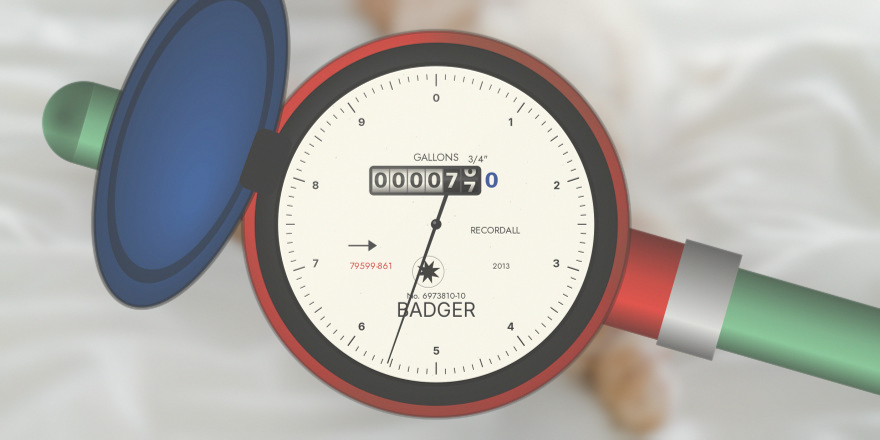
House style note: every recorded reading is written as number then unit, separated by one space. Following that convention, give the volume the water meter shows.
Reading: 765.5 gal
